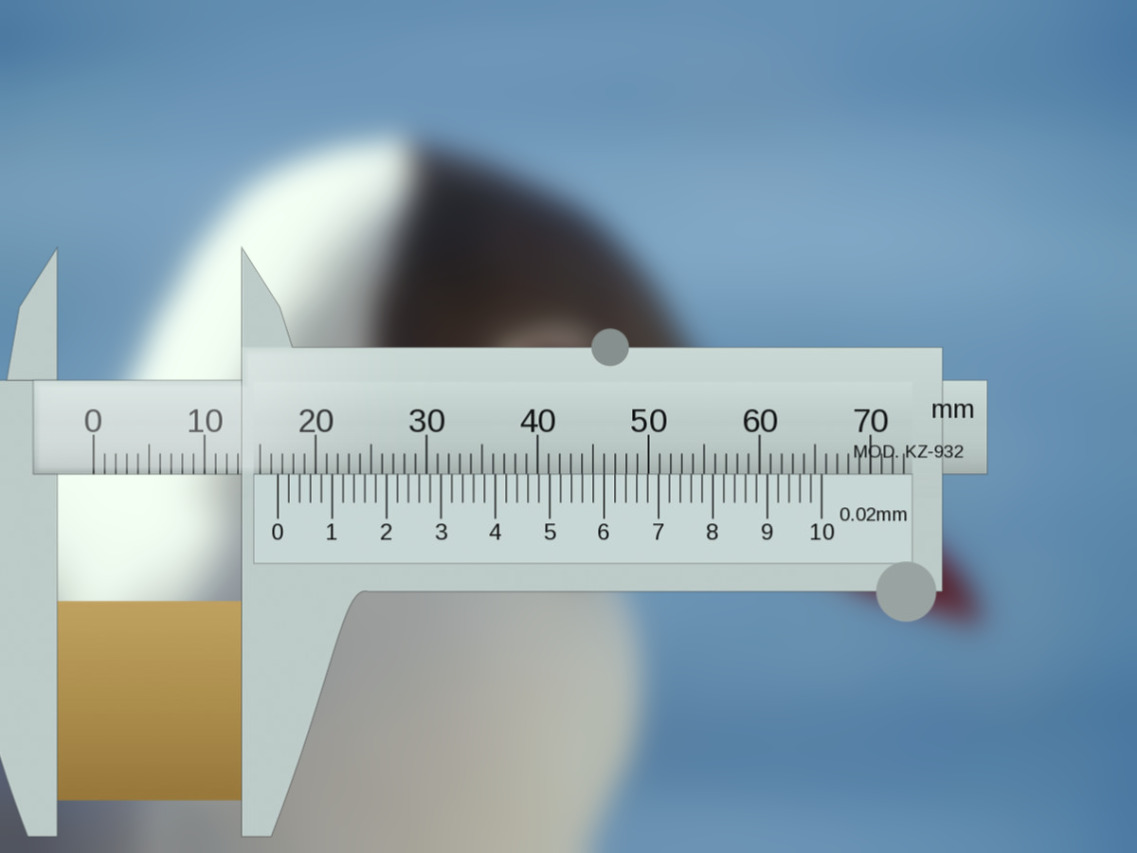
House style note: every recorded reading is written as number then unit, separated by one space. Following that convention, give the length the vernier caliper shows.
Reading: 16.6 mm
